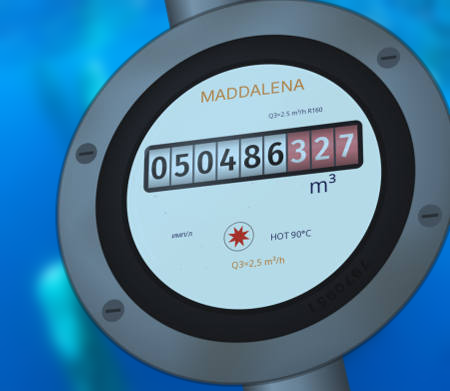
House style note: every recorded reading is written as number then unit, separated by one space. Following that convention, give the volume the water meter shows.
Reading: 50486.327 m³
